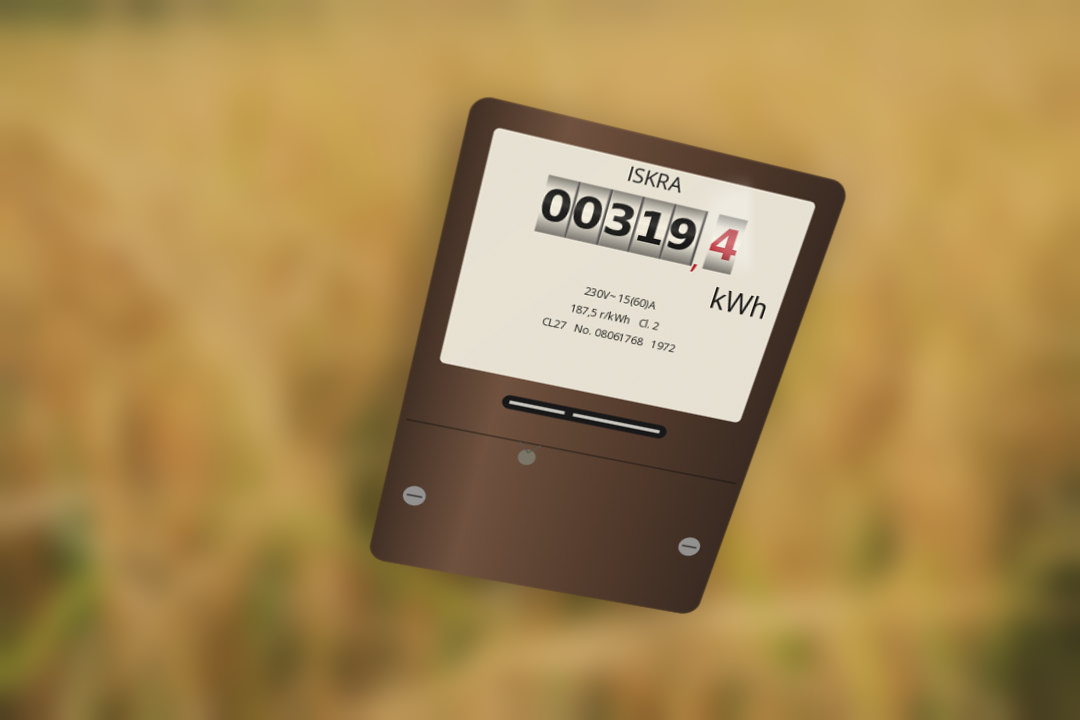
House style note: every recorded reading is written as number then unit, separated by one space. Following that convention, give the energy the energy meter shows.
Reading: 319.4 kWh
